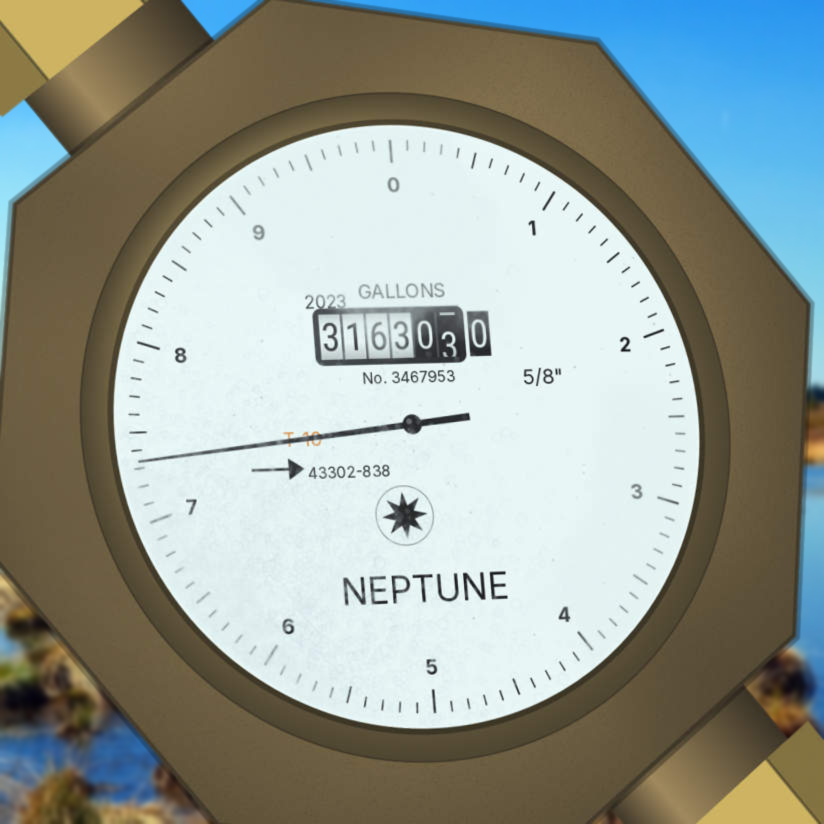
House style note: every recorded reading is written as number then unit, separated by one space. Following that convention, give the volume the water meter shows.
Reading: 3163027.3 gal
